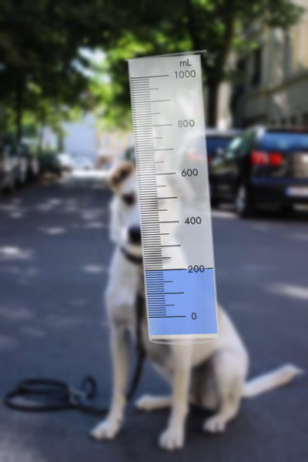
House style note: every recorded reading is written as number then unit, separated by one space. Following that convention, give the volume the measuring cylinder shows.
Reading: 200 mL
